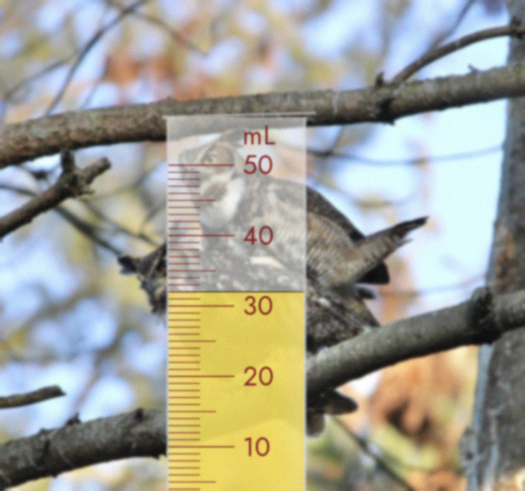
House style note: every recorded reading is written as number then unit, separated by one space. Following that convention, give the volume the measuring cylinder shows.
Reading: 32 mL
